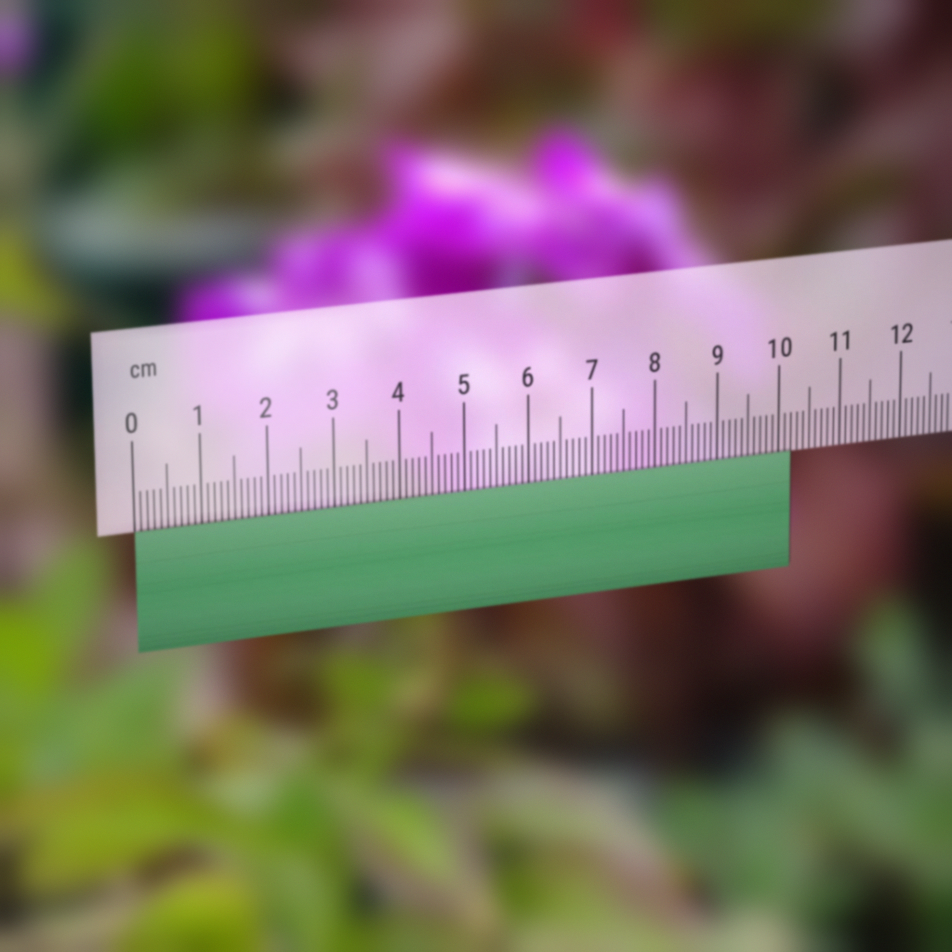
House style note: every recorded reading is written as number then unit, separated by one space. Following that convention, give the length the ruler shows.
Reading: 10.2 cm
